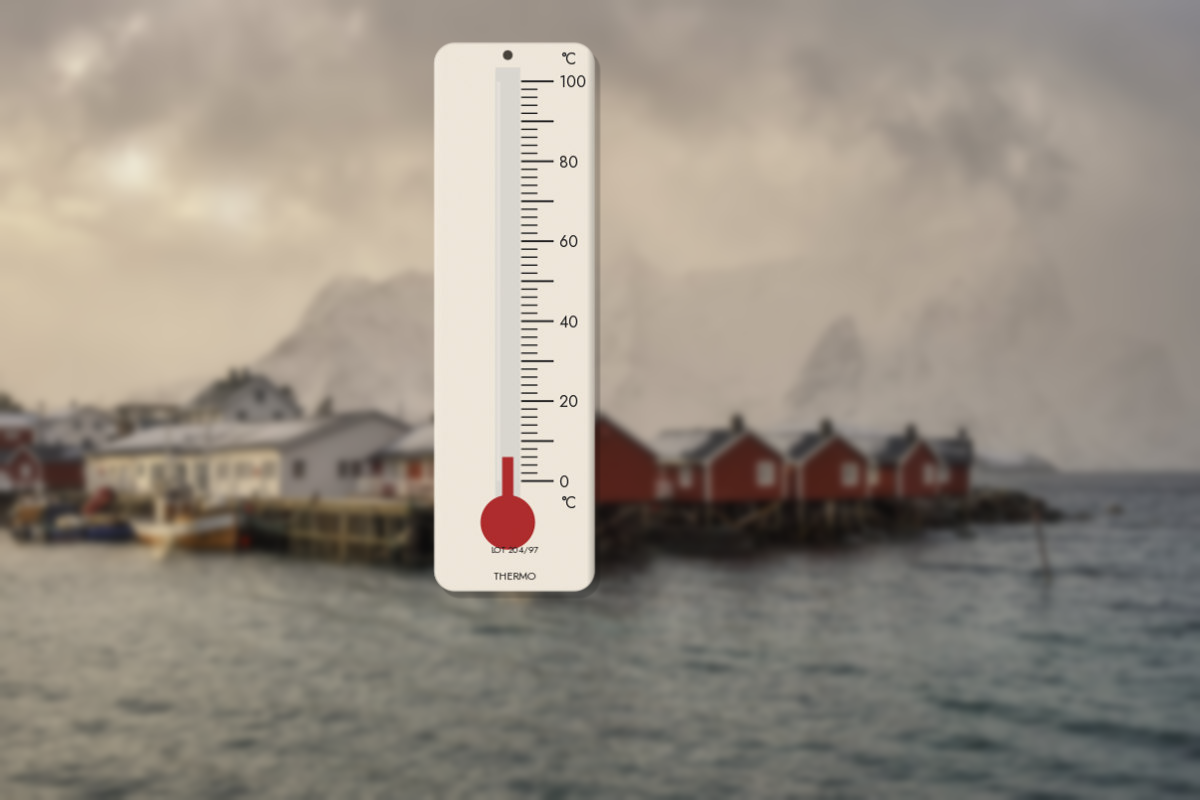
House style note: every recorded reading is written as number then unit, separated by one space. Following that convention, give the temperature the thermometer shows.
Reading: 6 °C
